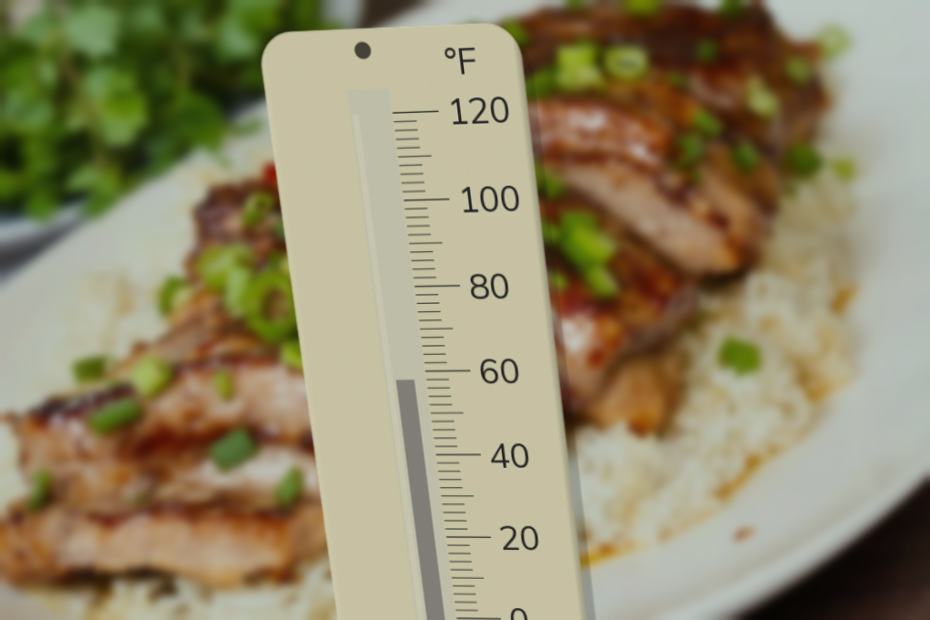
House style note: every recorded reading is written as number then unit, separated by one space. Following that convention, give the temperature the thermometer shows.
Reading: 58 °F
